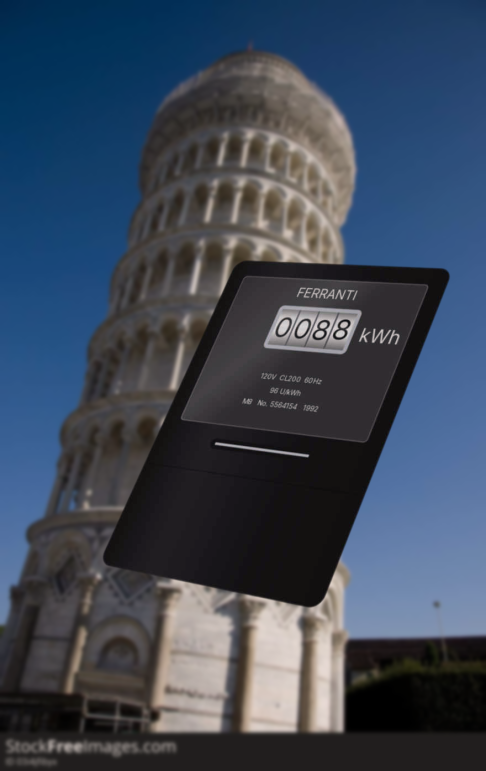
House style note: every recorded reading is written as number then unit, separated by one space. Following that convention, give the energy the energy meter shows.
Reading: 88 kWh
